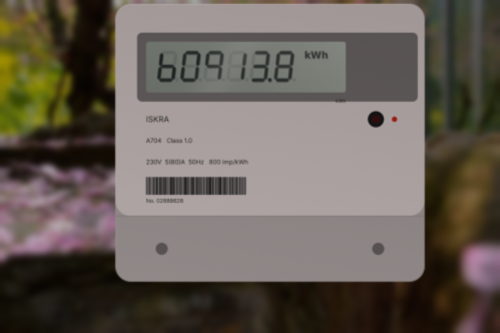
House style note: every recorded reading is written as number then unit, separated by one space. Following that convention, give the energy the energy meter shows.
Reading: 60913.8 kWh
